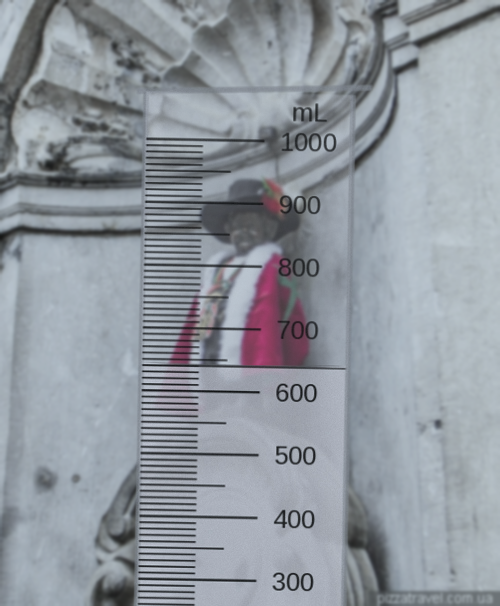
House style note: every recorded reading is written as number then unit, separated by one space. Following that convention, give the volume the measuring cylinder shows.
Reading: 640 mL
